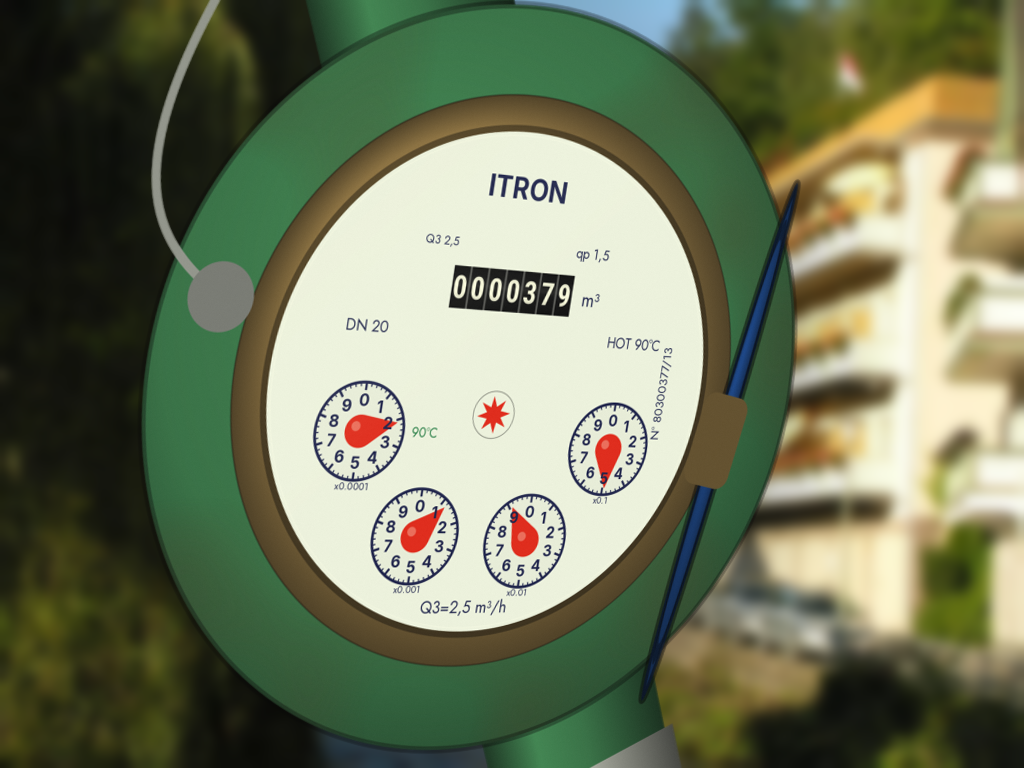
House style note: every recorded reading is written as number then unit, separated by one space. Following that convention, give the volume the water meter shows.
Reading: 379.4912 m³
